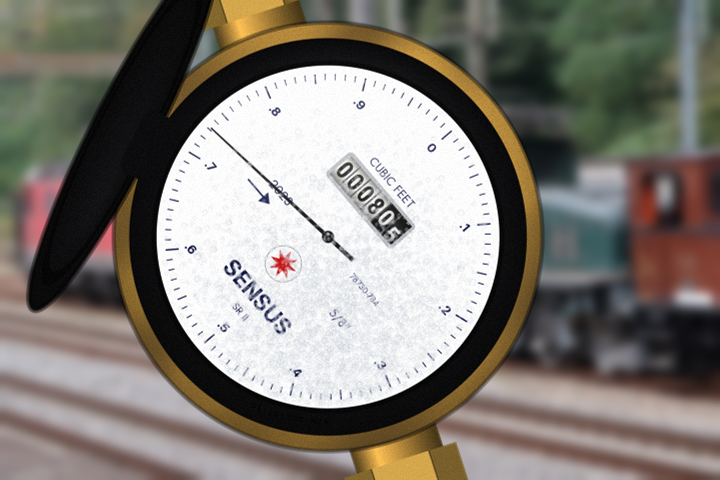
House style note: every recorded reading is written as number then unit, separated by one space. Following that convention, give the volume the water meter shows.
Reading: 804.73 ft³
